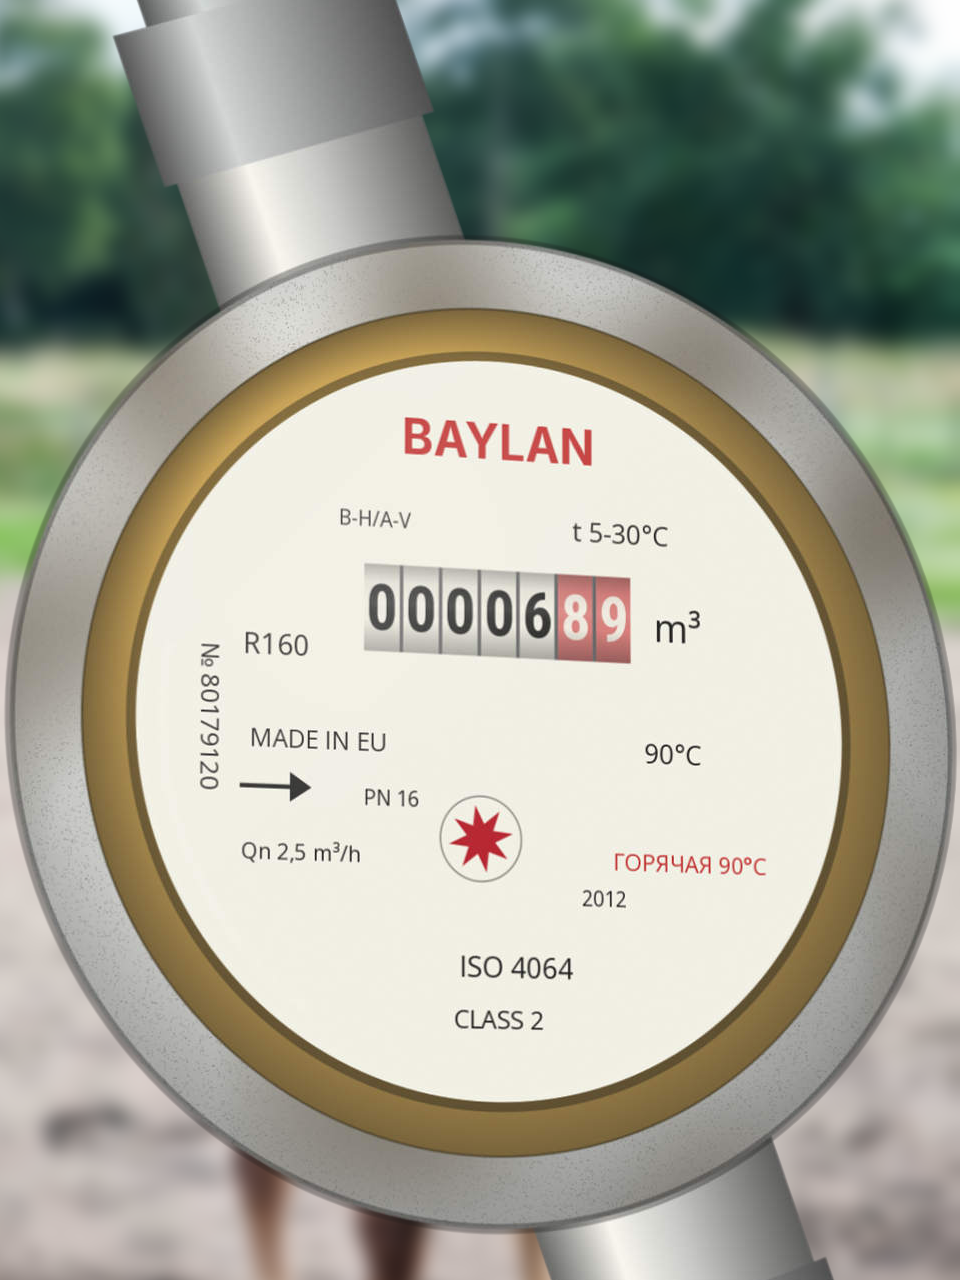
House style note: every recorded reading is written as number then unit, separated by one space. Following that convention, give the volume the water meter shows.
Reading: 6.89 m³
